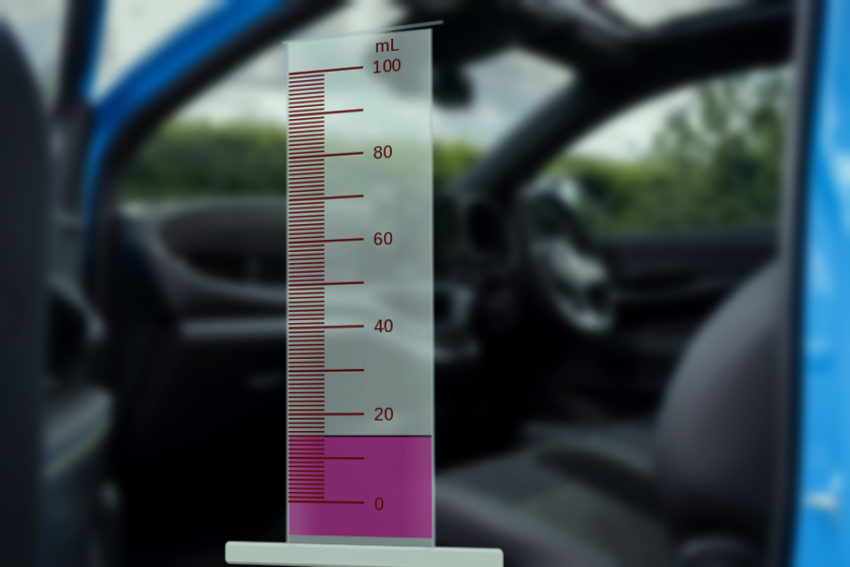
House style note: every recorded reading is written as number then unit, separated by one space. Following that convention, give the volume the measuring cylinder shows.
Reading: 15 mL
